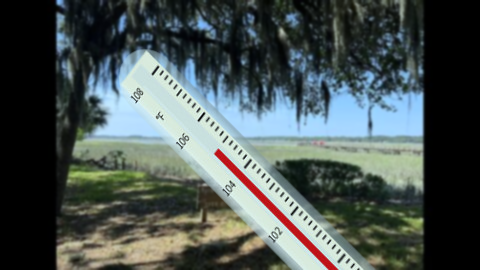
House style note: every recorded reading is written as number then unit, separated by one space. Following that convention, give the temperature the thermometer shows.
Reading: 105 °F
